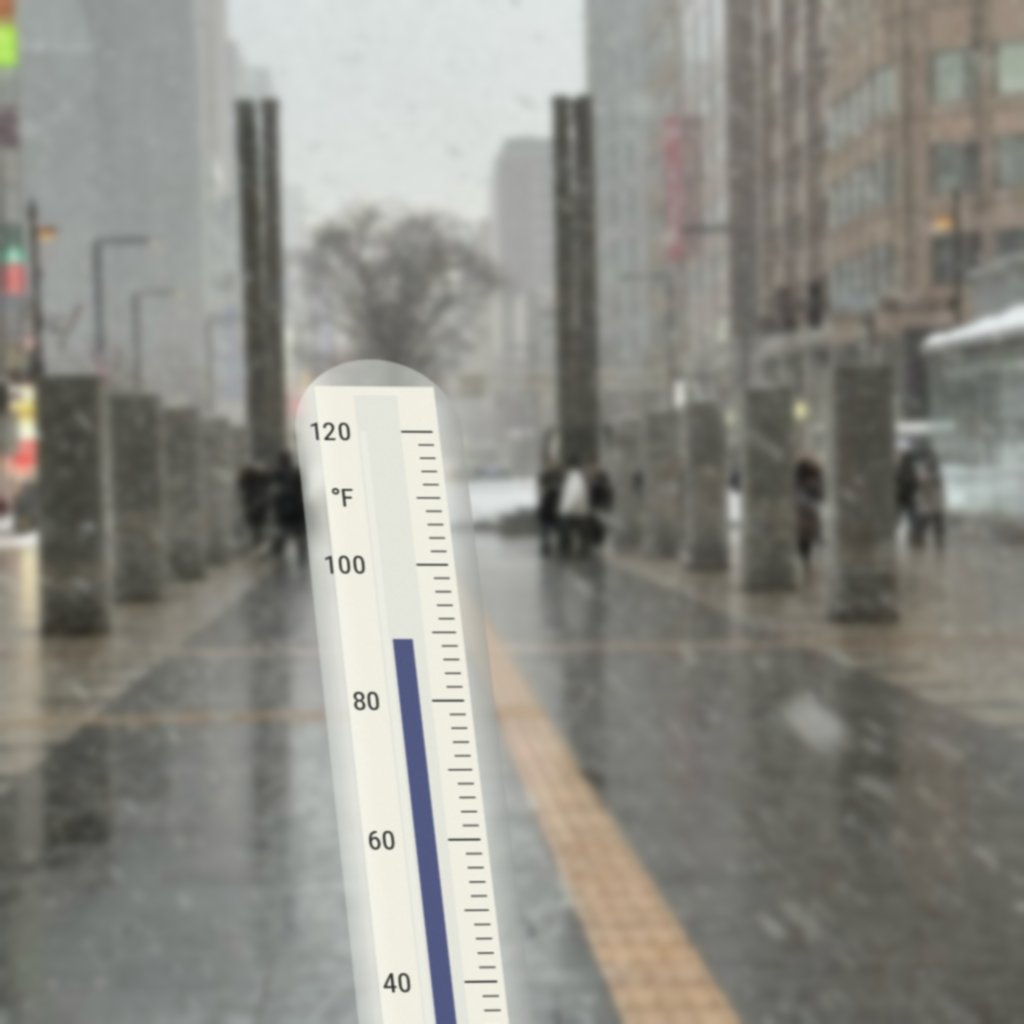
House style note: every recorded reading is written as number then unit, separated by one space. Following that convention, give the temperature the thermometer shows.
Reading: 89 °F
